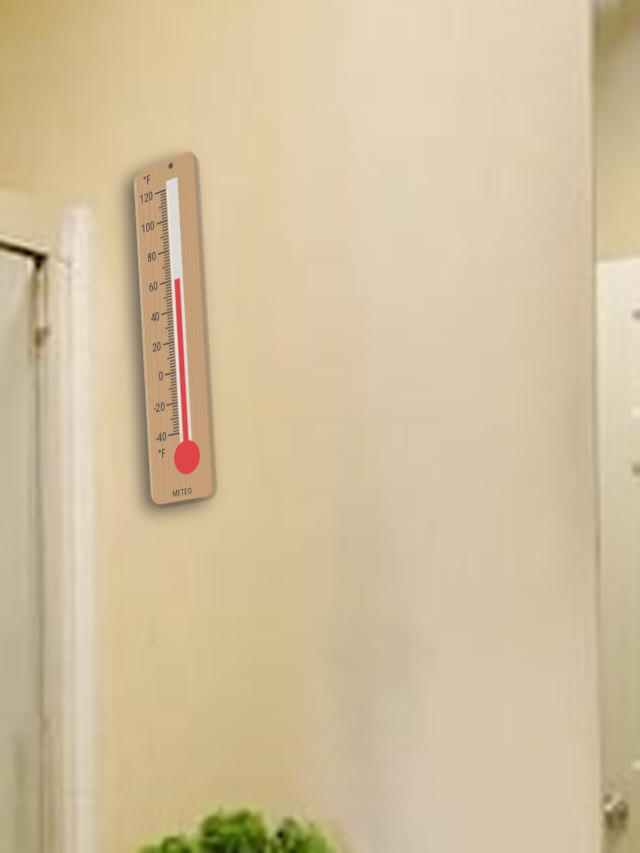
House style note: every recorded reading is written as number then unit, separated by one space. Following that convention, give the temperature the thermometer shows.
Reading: 60 °F
